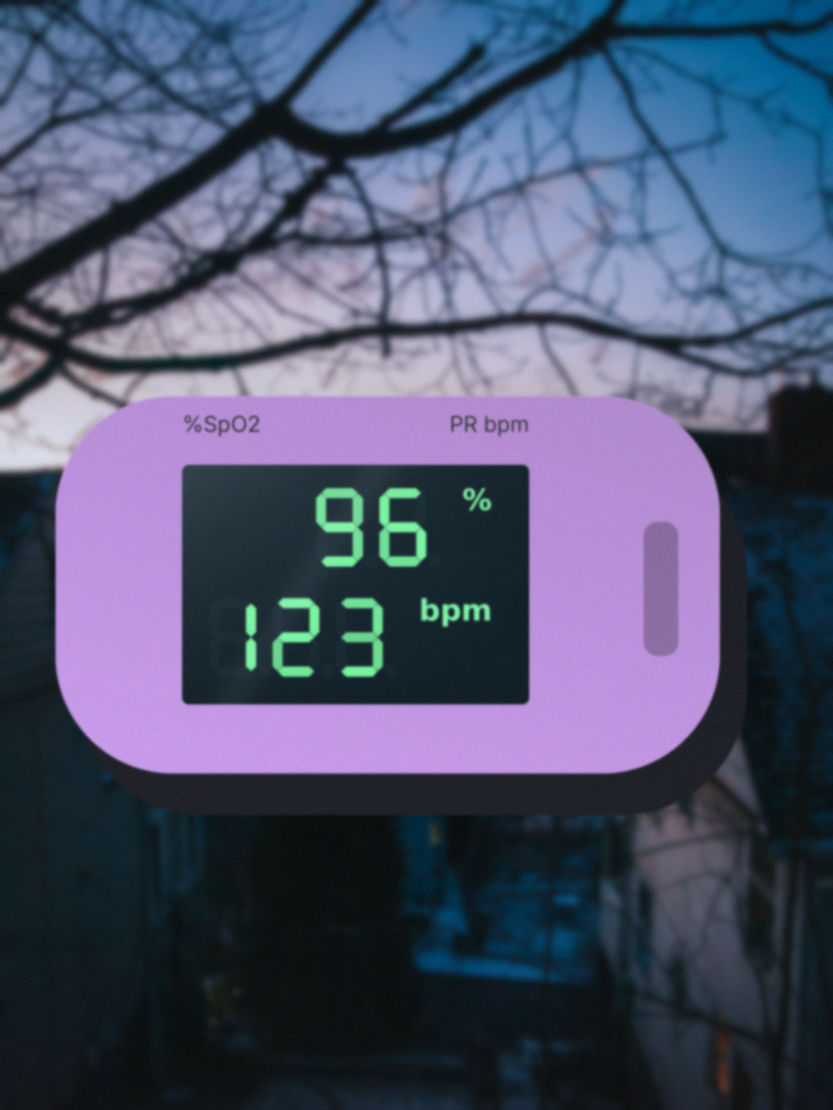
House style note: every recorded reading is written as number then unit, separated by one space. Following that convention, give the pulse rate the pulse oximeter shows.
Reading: 123 bpm
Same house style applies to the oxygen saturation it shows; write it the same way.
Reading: 96 %
